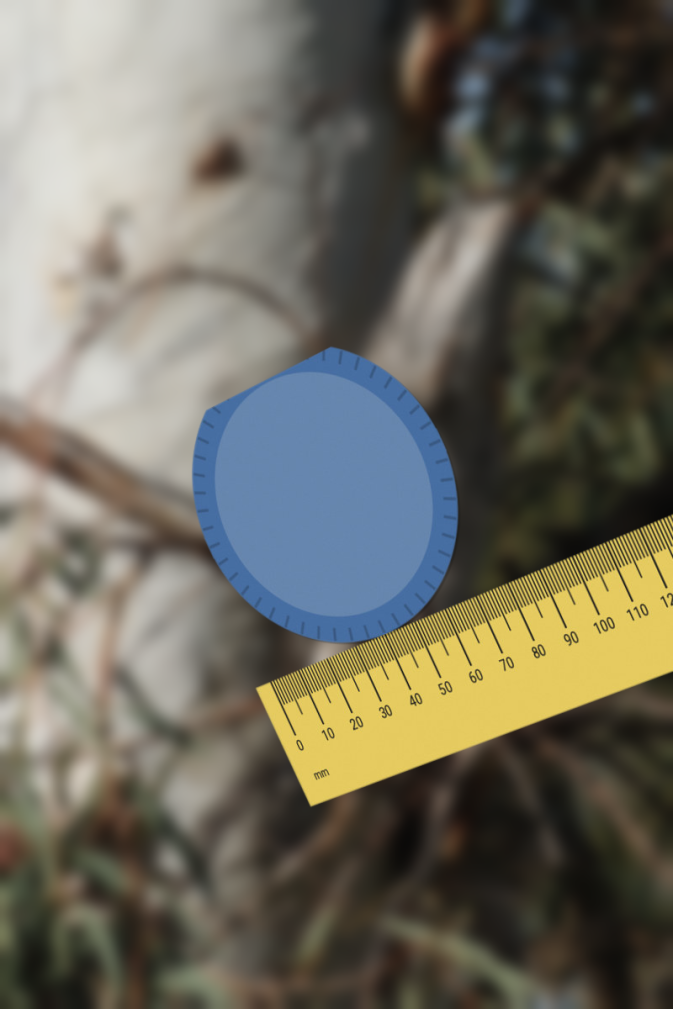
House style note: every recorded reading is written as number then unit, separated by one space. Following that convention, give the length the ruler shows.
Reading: 80 mm
